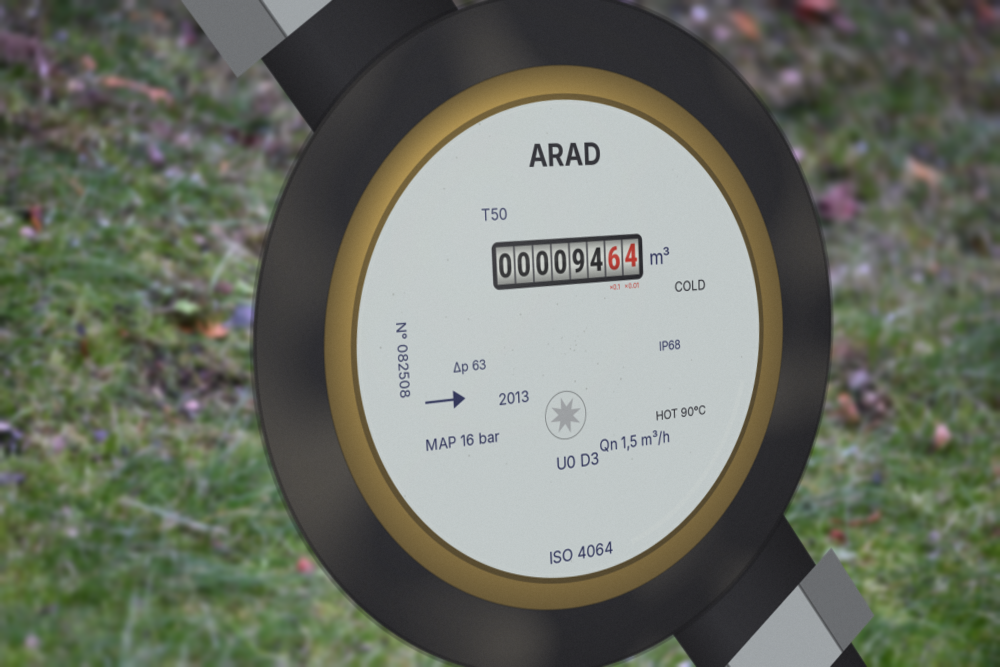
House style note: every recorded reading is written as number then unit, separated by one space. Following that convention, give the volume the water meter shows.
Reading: 94.64 m³
